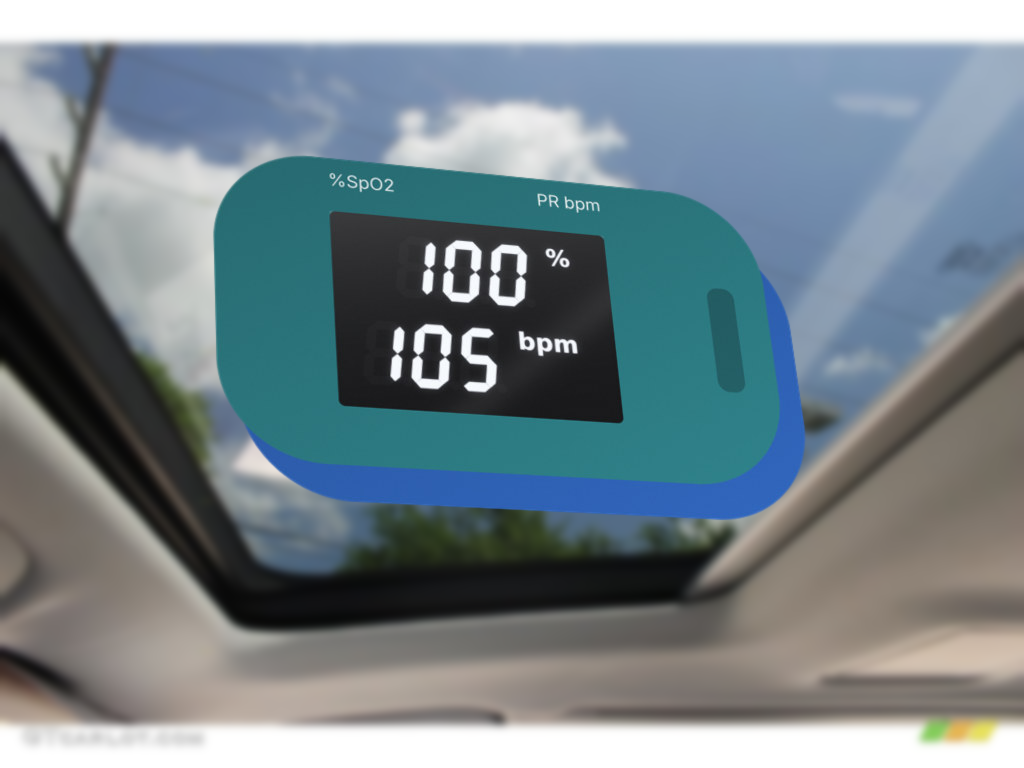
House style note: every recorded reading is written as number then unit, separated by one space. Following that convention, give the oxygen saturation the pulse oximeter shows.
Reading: 100 %
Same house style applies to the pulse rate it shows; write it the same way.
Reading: 105 bpm
